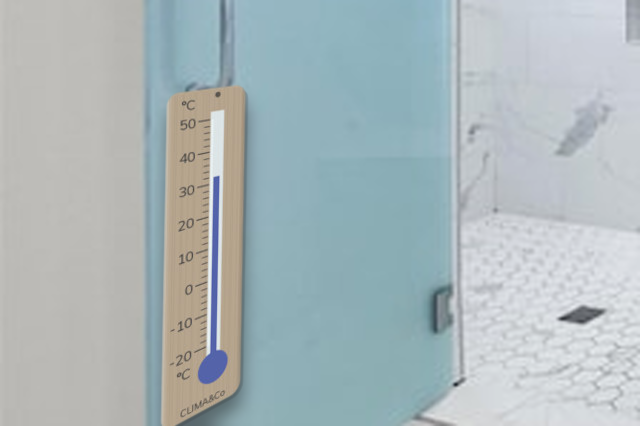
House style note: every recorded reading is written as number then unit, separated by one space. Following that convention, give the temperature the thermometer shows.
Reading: 32 °C
